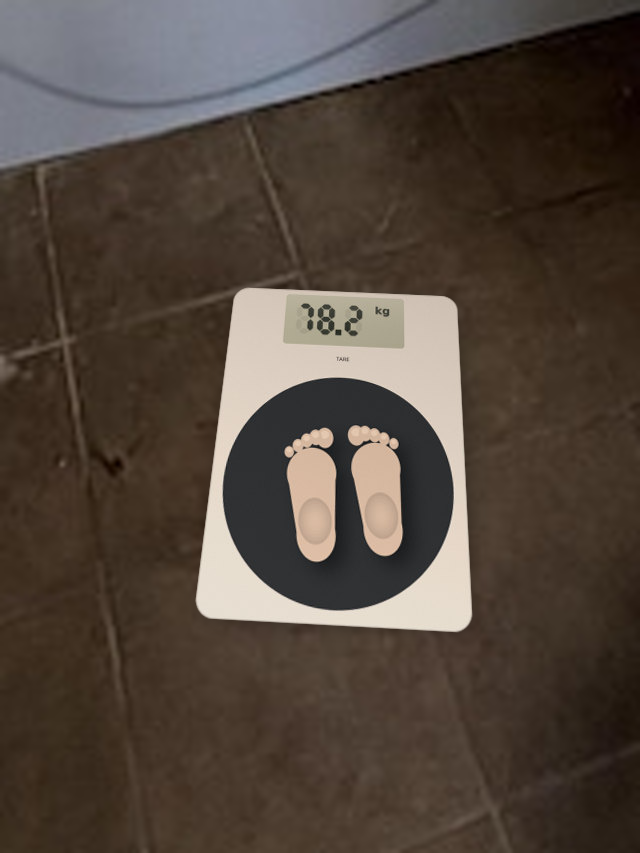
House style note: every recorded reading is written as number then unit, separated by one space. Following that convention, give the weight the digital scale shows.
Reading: 78.2 kg
